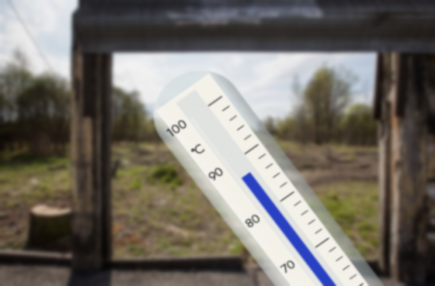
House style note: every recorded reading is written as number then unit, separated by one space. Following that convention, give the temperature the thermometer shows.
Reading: 87 °C
